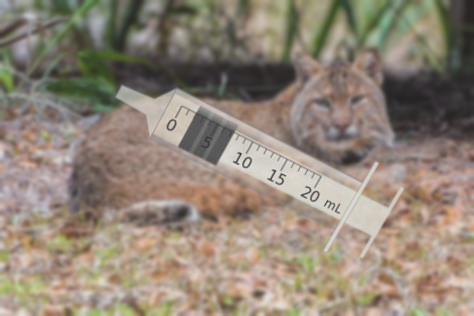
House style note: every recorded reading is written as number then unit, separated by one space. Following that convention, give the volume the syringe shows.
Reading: 2 mL
